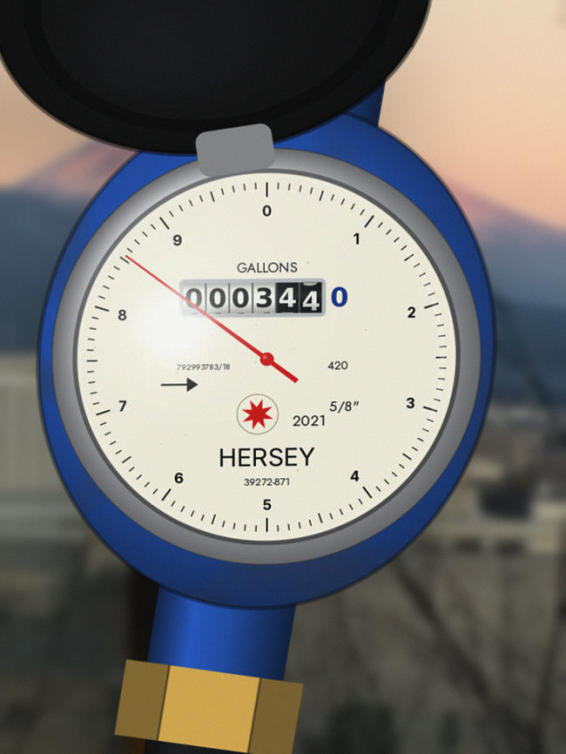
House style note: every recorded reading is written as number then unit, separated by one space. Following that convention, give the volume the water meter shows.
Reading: 3438.5 gal
